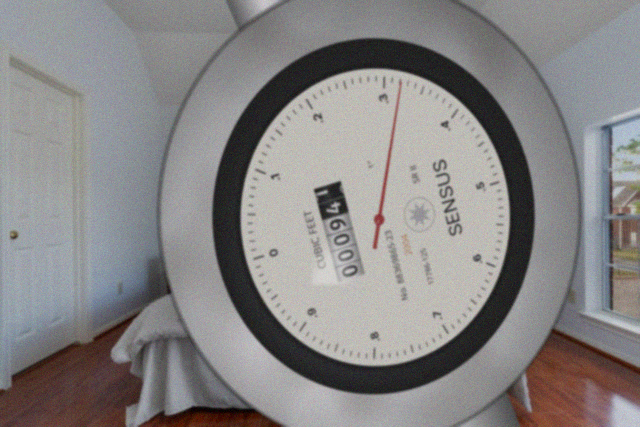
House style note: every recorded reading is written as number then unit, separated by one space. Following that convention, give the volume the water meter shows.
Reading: 941.32 ft³
